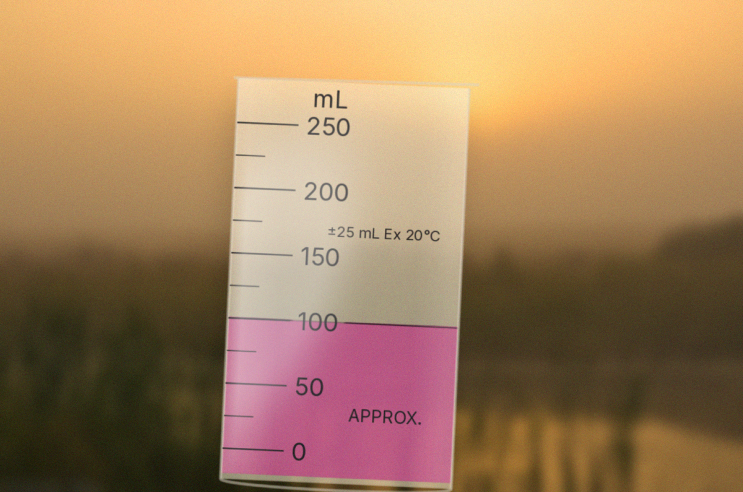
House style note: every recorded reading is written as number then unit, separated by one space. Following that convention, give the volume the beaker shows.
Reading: 100 mL
